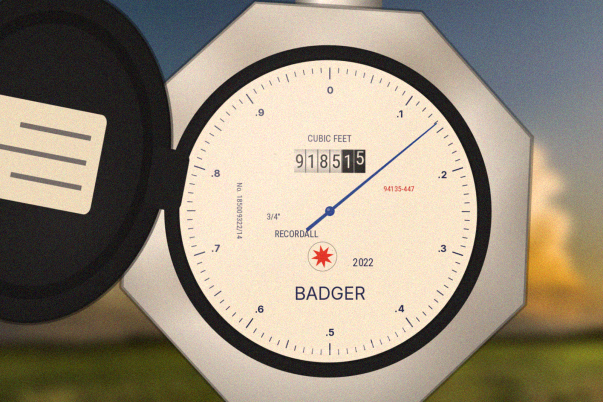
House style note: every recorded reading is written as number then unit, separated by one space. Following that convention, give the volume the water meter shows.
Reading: 918515.14 ft³
